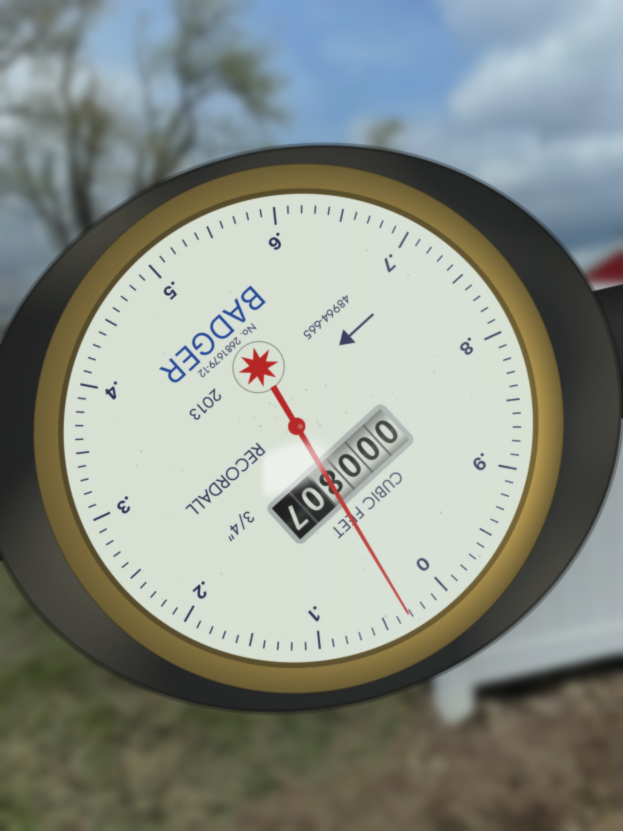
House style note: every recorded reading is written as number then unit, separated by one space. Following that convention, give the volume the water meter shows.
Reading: 807.03 ft³
